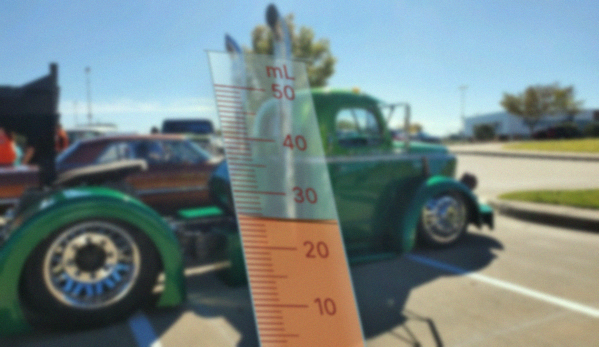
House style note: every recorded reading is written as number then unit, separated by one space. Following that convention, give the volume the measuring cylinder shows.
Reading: 25 mL
